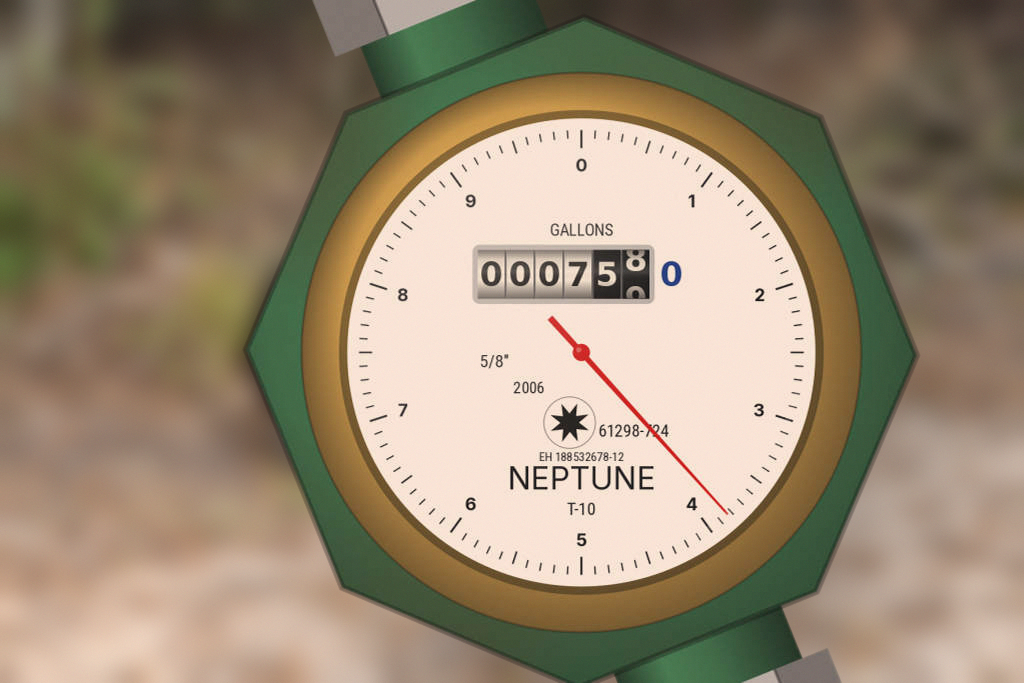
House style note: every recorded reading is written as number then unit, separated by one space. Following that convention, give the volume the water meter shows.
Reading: 7583.8 gal
